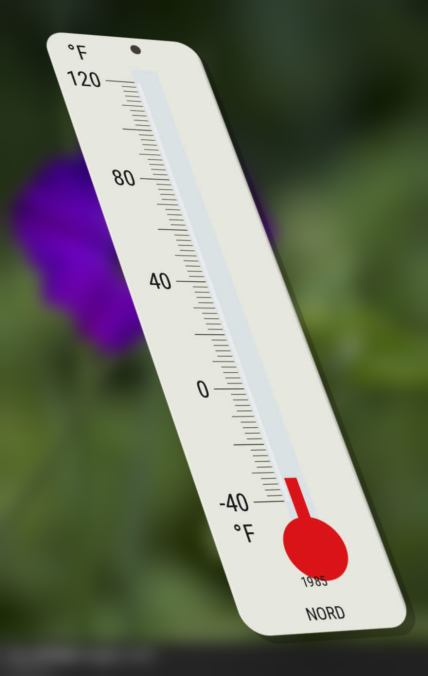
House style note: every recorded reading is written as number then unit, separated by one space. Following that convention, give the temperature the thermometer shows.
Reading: -32 °F
